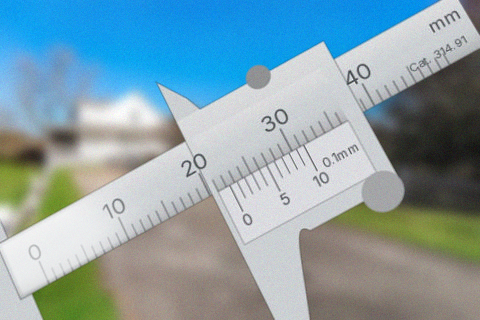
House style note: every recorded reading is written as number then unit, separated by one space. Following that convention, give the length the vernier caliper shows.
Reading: 22.4 mm
